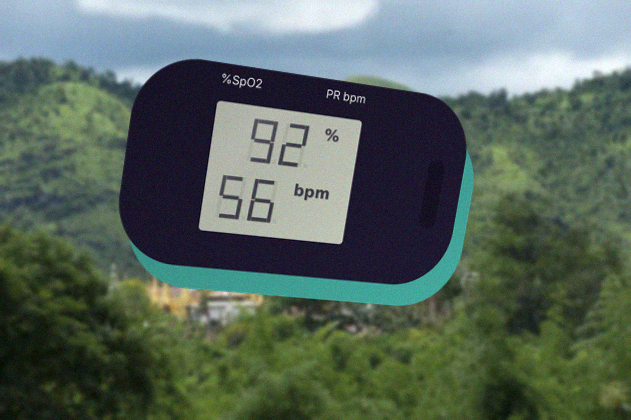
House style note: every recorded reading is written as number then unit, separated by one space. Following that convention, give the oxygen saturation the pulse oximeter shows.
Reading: 92 %
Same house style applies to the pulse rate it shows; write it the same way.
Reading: 56 bpm
